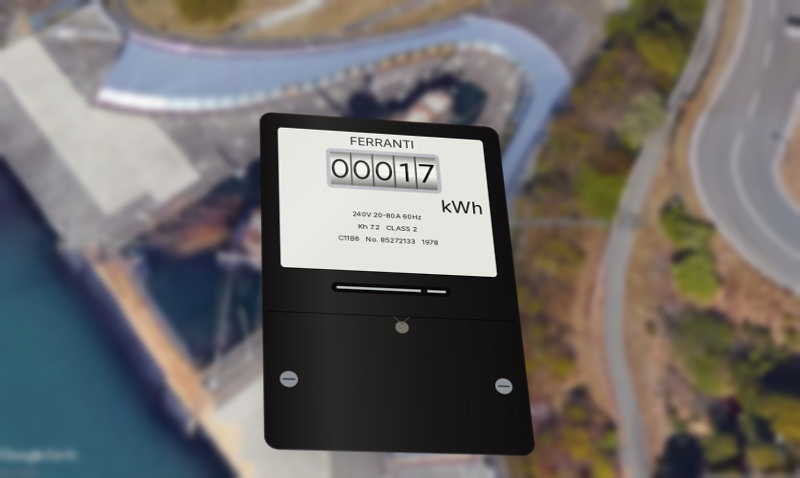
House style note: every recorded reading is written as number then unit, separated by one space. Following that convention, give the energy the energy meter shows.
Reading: 17 kWh
